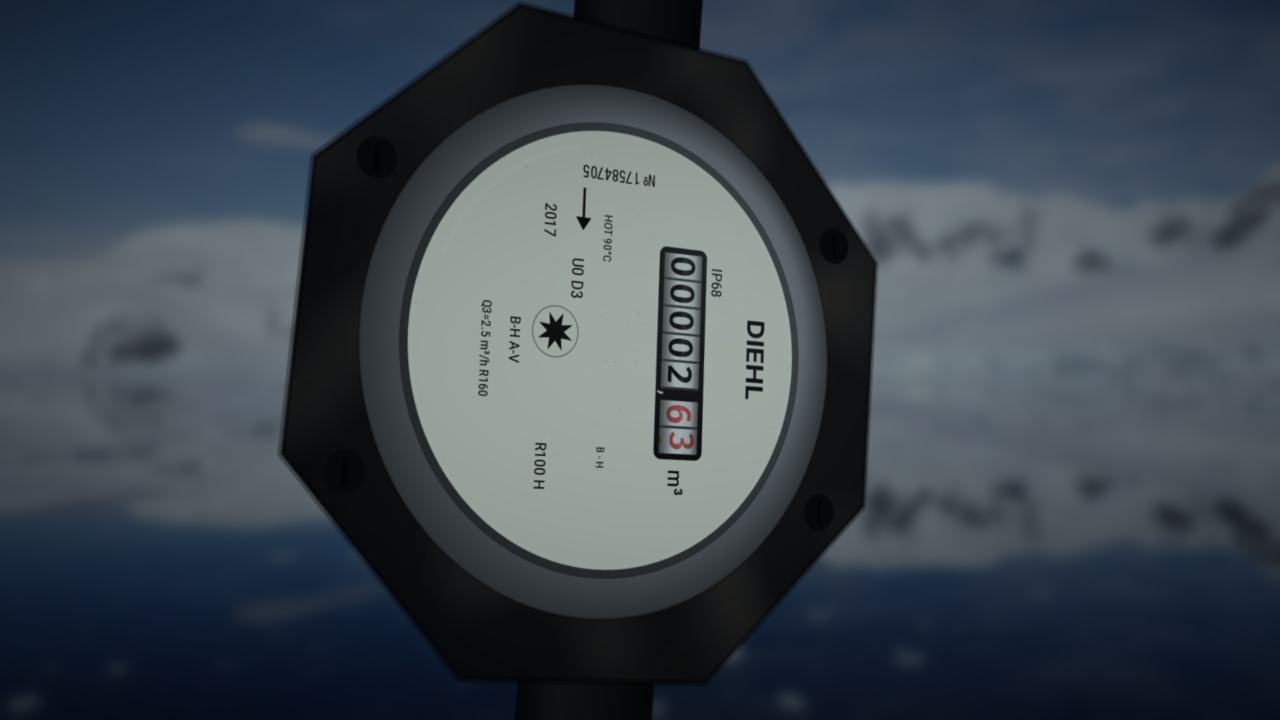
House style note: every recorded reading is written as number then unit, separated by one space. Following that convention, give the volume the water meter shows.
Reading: 2.63 m³
